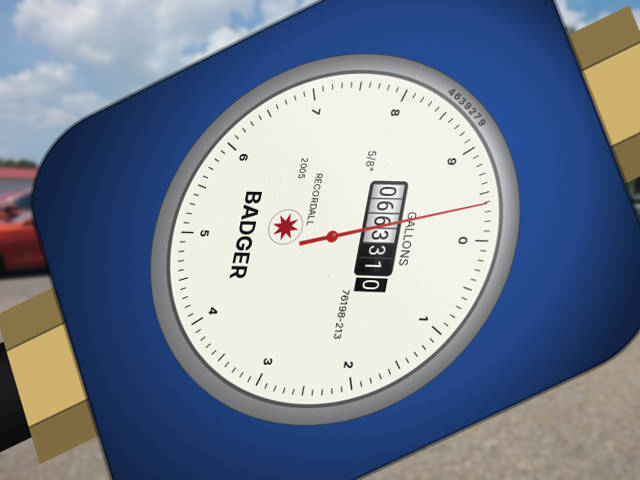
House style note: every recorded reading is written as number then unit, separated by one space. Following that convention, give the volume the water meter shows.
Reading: 663309.6 gal
